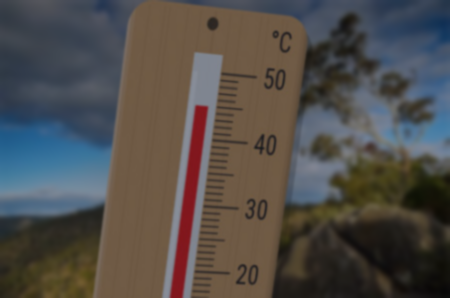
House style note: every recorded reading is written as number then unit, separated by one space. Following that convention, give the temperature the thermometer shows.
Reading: 45 °C
